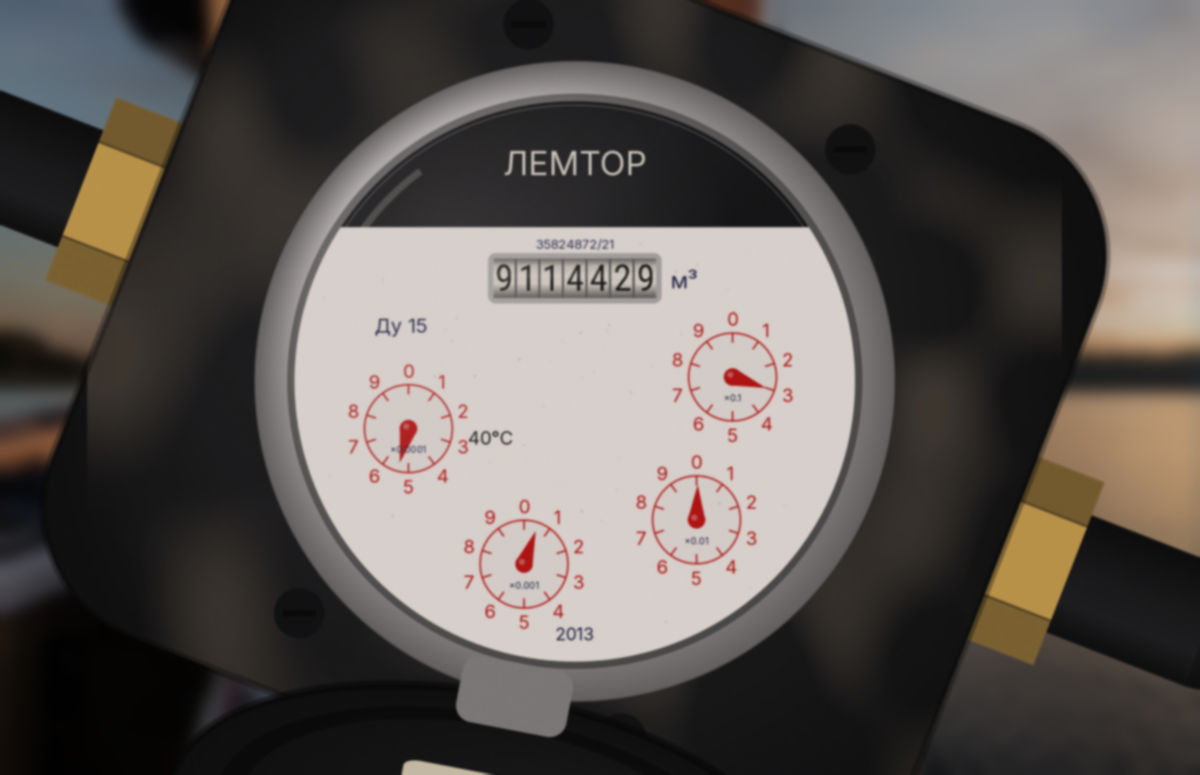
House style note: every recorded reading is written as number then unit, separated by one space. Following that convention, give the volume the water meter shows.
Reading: 9114429.3005 m³
